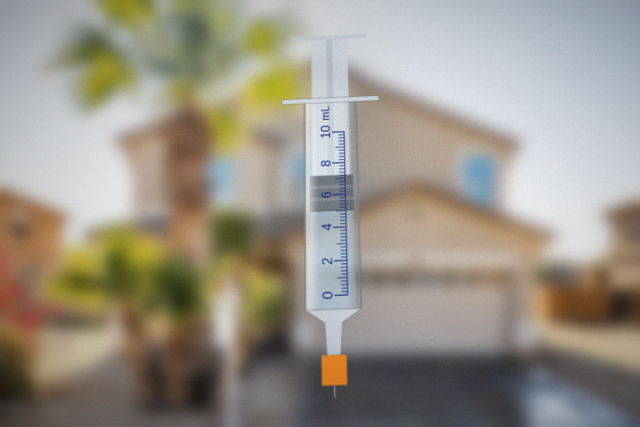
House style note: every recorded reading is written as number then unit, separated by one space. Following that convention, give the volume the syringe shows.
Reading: 5 mL
